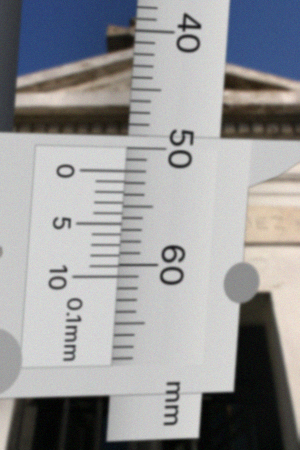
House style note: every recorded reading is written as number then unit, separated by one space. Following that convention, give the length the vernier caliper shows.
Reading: 52.0 mm
